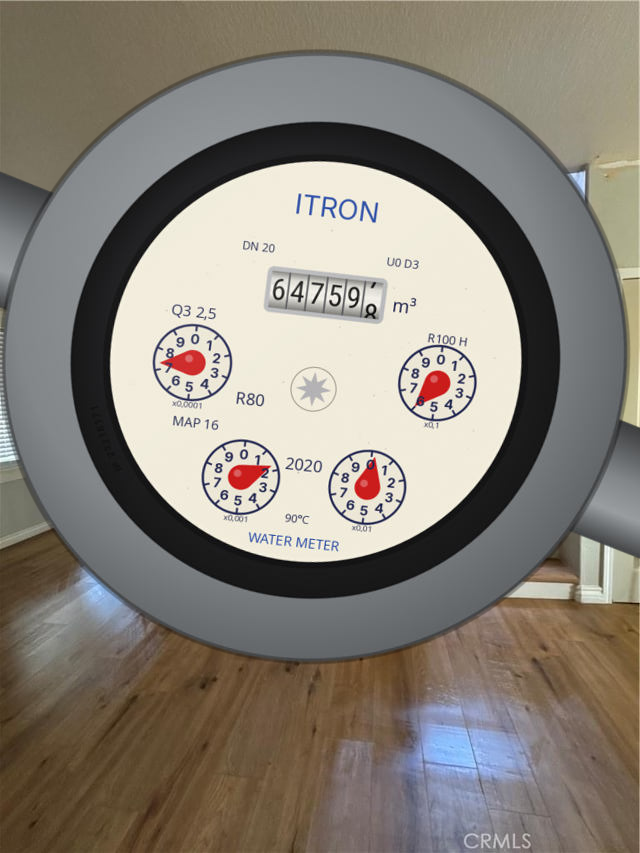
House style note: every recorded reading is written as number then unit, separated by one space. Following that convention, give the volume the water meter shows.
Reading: 647597.6017 m³
